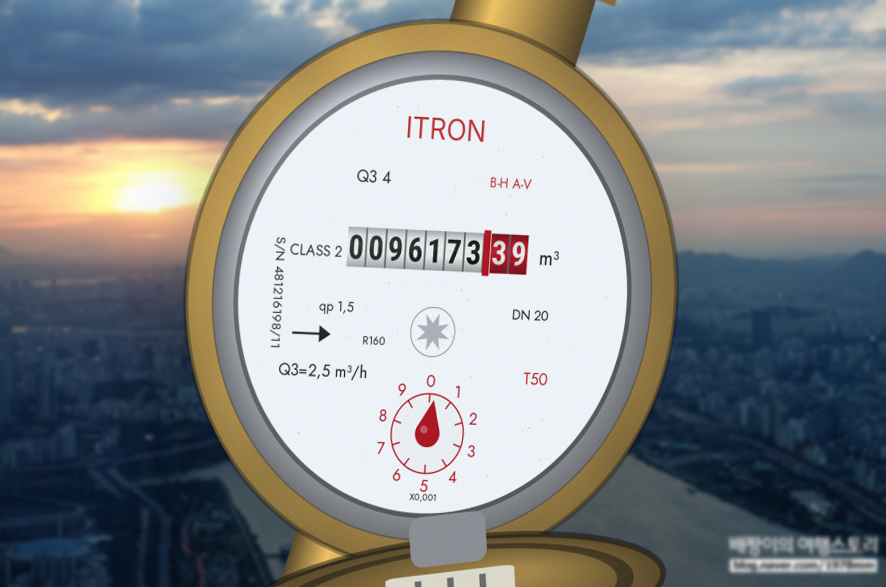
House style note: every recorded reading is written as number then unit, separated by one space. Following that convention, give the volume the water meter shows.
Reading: 96173.390 m³
